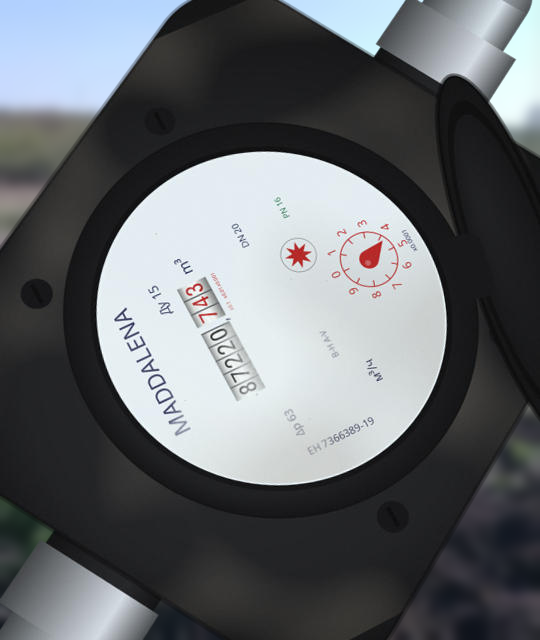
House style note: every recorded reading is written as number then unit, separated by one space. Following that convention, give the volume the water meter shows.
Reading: 87220.7434 m³
